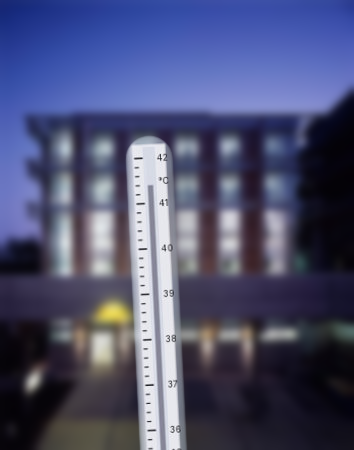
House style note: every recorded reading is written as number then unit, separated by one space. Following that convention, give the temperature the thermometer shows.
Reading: 41.4 °C
